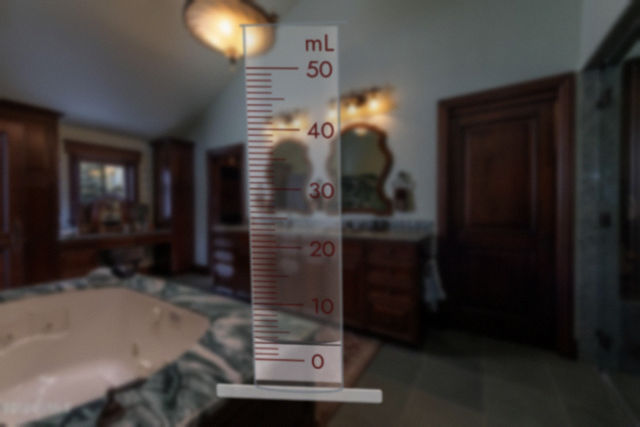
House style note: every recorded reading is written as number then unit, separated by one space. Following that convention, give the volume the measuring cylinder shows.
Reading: 3 mL
